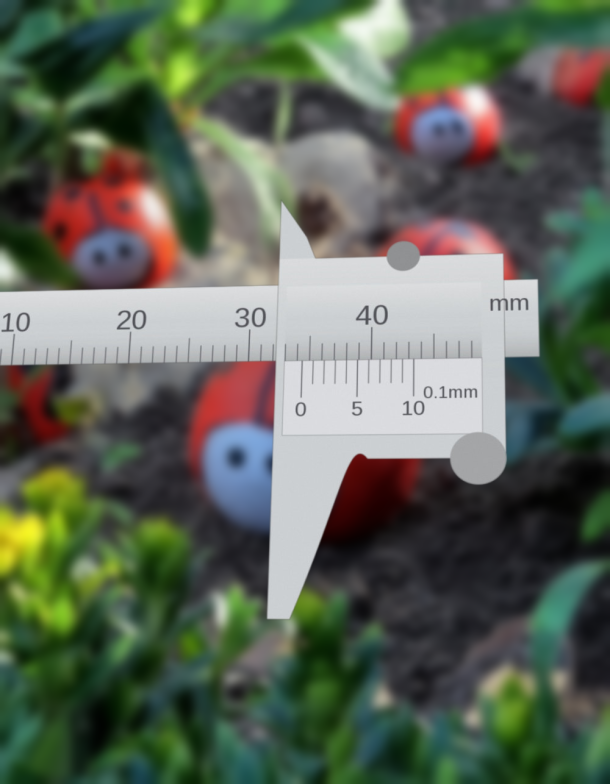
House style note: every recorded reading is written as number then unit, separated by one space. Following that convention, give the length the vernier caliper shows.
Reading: 34.4 mm
